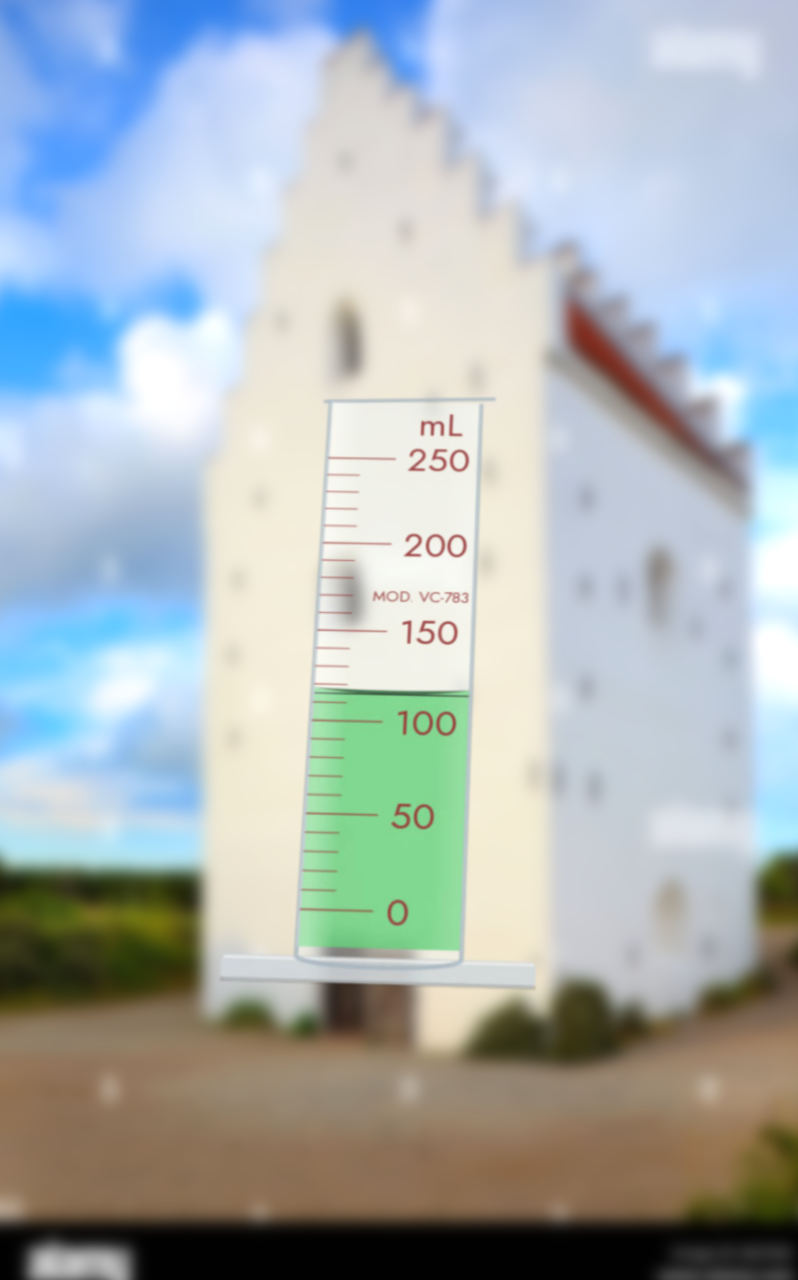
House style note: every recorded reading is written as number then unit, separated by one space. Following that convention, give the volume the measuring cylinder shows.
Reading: 115 mL
